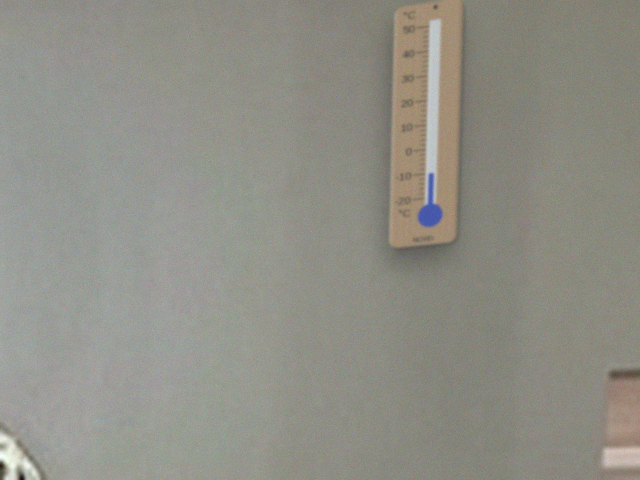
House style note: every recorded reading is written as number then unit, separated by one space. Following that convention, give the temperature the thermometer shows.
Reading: -10 °C
